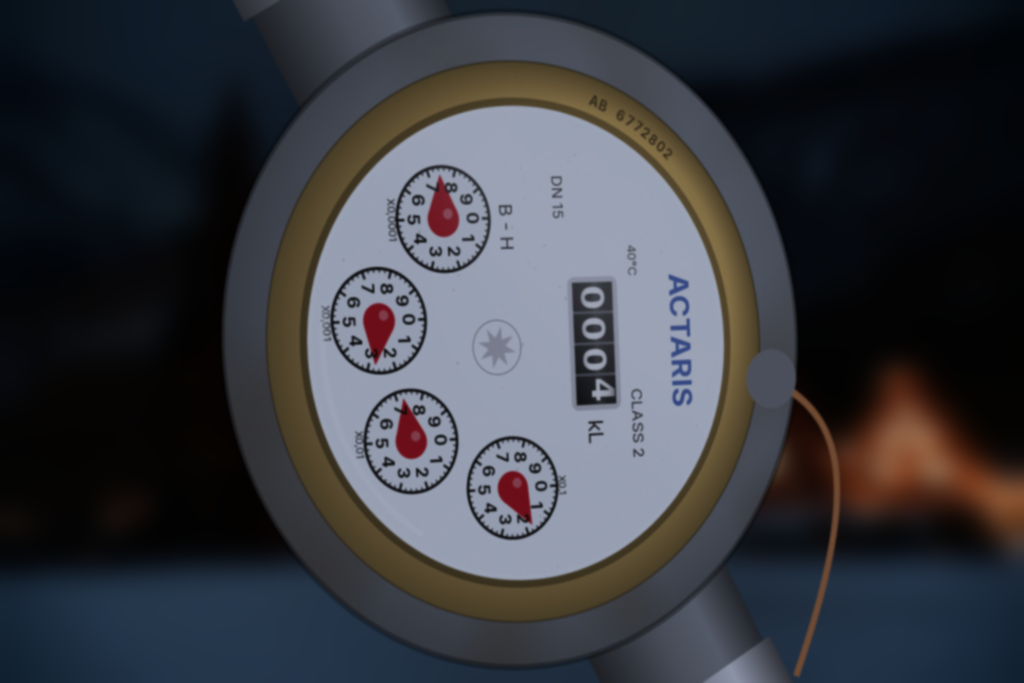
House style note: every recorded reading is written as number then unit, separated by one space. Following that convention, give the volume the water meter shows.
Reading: 4.1727 kL
